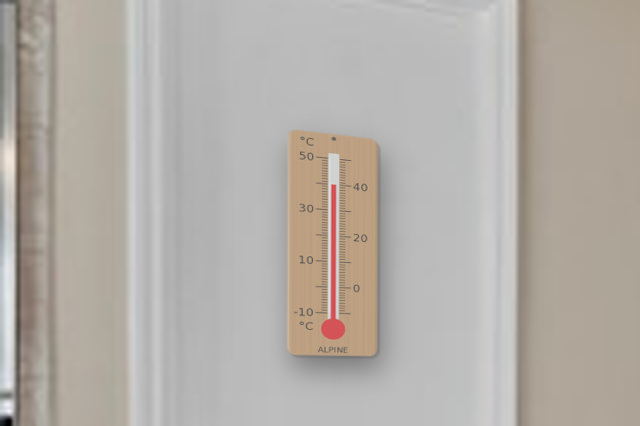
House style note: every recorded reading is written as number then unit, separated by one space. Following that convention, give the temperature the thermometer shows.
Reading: 40 °C
